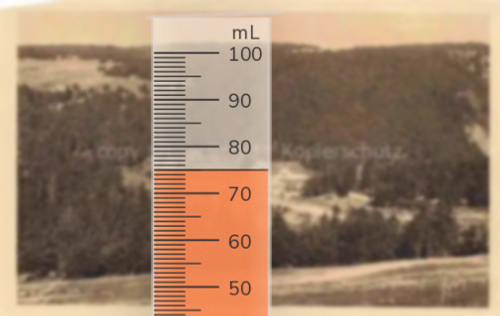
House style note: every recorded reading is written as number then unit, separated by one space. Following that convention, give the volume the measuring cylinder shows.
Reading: 75 mL
